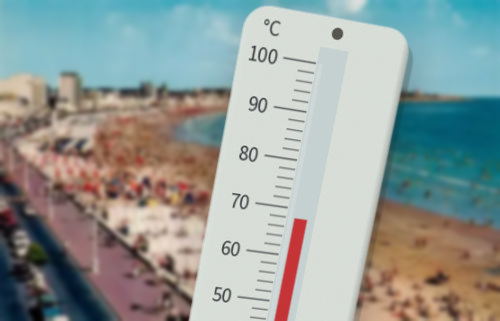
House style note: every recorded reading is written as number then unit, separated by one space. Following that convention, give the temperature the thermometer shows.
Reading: 68 °C
